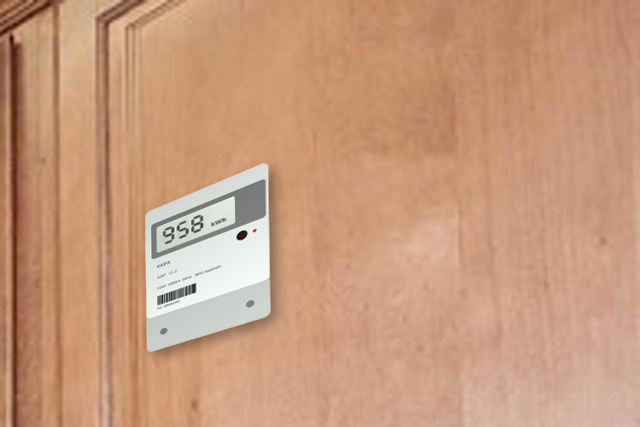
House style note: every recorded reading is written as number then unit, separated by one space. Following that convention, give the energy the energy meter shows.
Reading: 958 kWh
